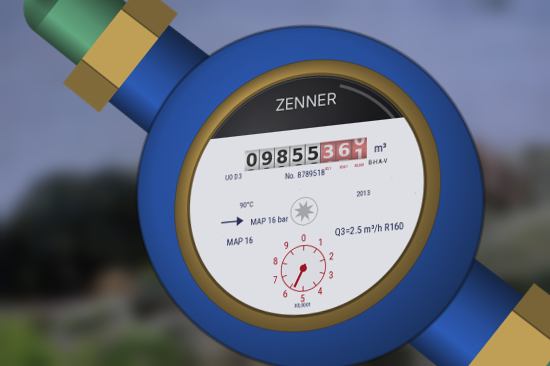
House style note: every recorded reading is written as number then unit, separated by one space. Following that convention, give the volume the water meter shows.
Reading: 9855.3605 m³
